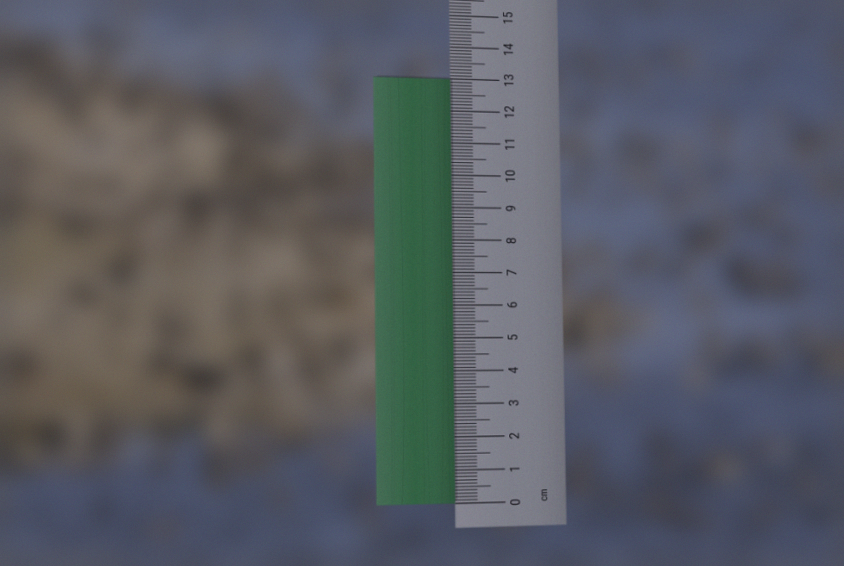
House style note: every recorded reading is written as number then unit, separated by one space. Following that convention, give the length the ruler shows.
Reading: 13 cm
